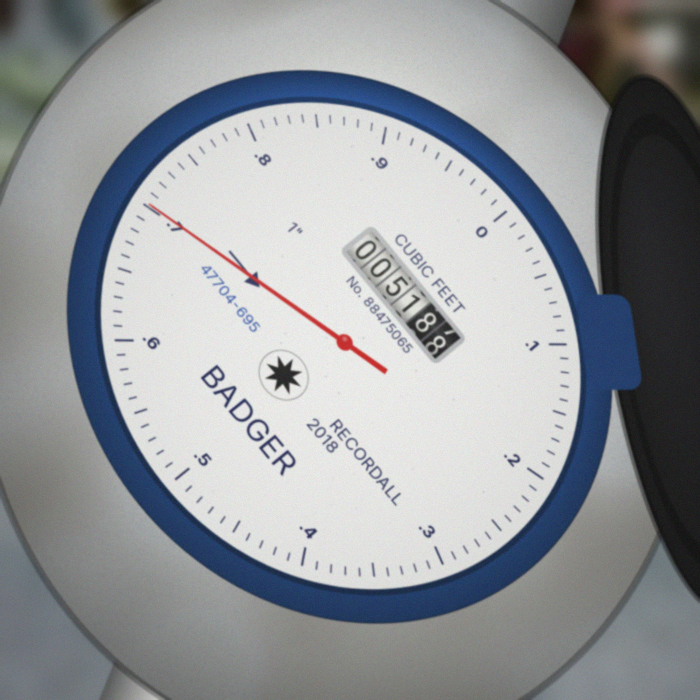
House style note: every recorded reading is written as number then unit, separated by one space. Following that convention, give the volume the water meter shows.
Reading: 5187.70 ft³
